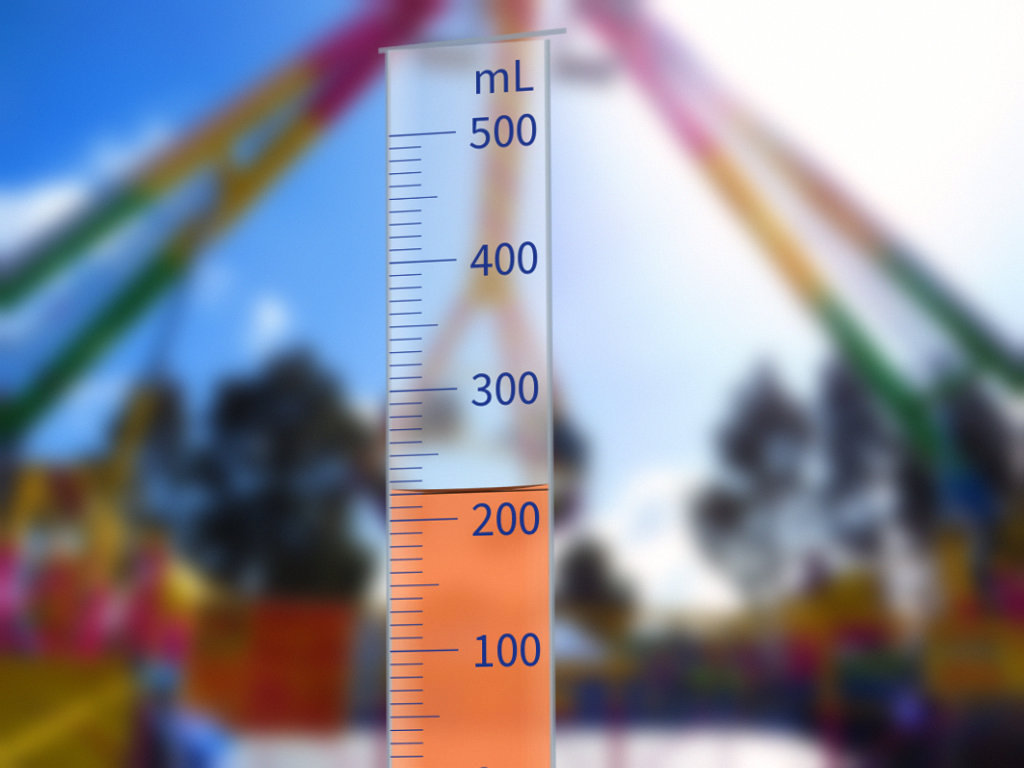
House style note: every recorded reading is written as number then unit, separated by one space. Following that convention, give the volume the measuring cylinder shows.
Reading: 220 mL
